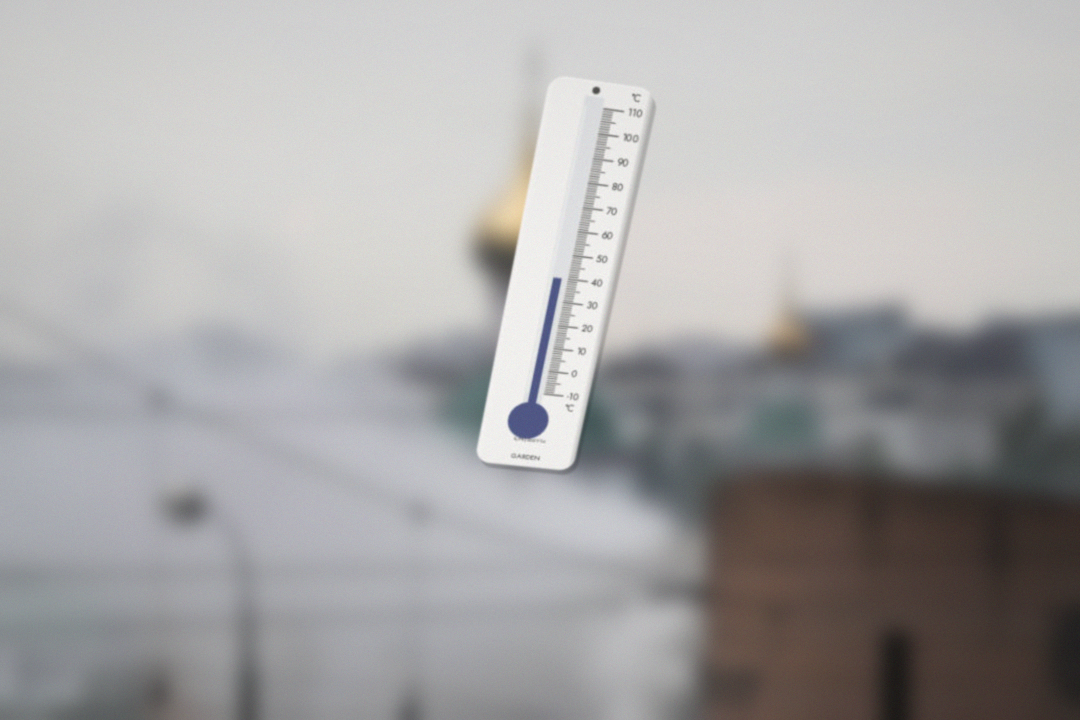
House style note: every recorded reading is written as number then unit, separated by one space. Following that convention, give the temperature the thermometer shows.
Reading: 40 °C
